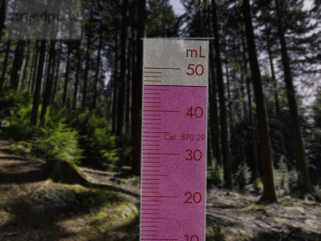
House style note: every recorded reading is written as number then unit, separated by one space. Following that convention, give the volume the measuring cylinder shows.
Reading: 46 mL
